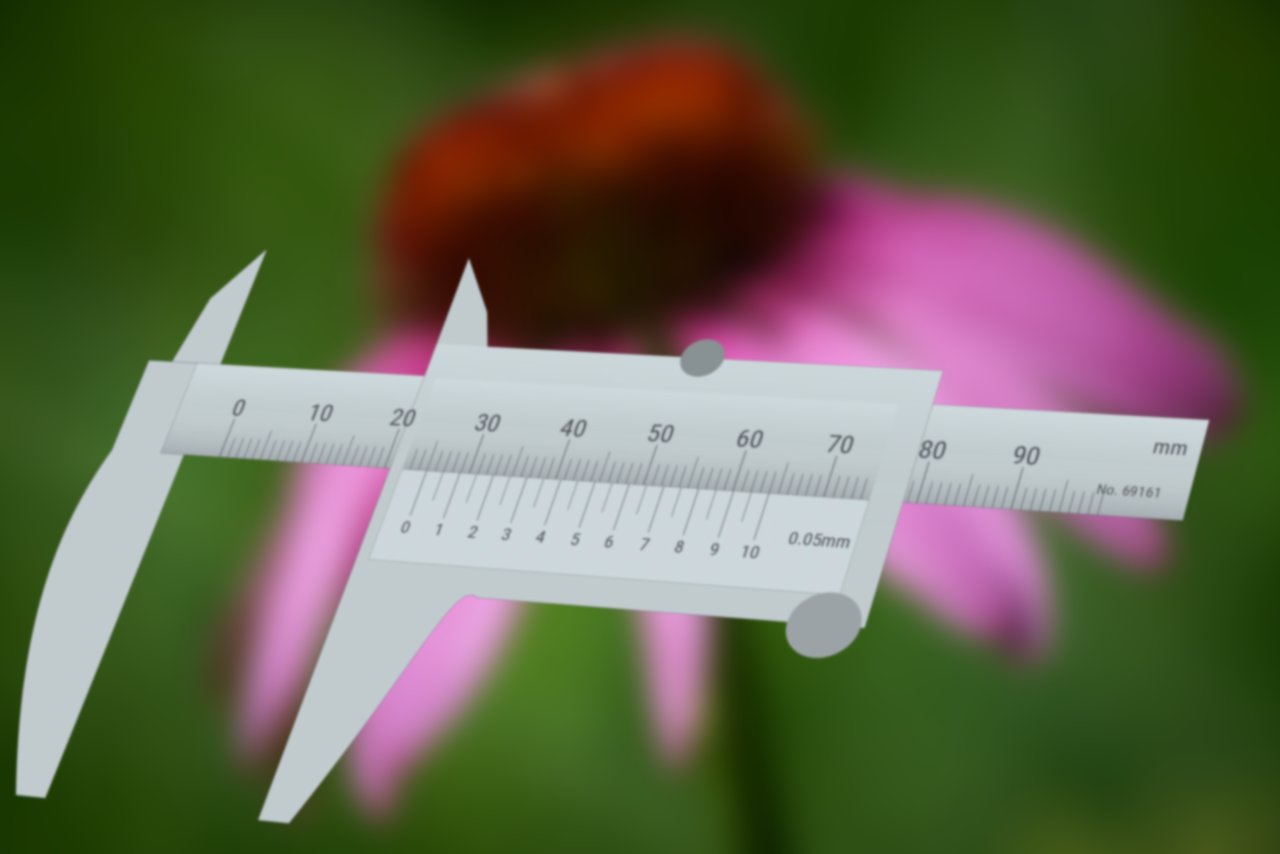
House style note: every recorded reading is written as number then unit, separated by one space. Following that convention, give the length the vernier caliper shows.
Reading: 25.0 mm
